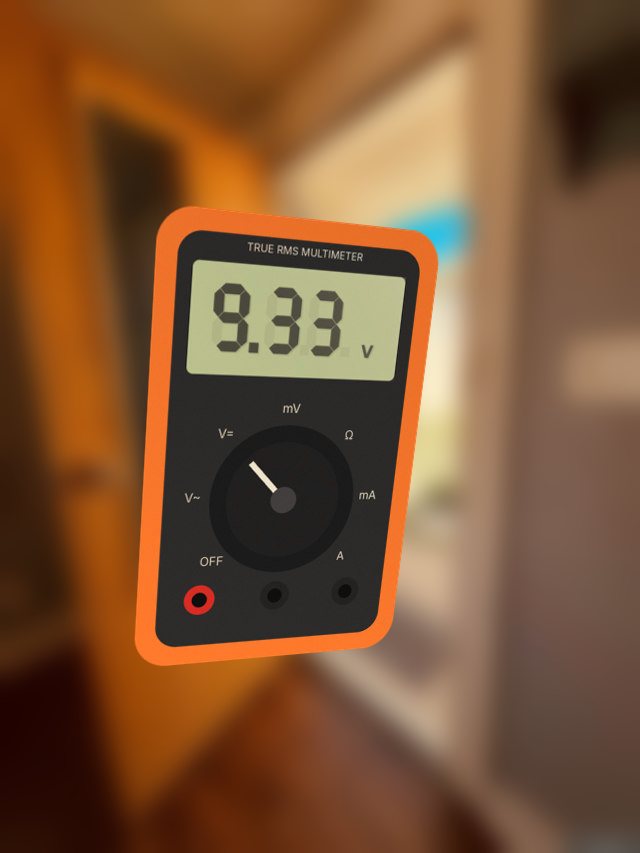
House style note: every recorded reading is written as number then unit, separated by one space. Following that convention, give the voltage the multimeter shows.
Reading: 9.33 V
